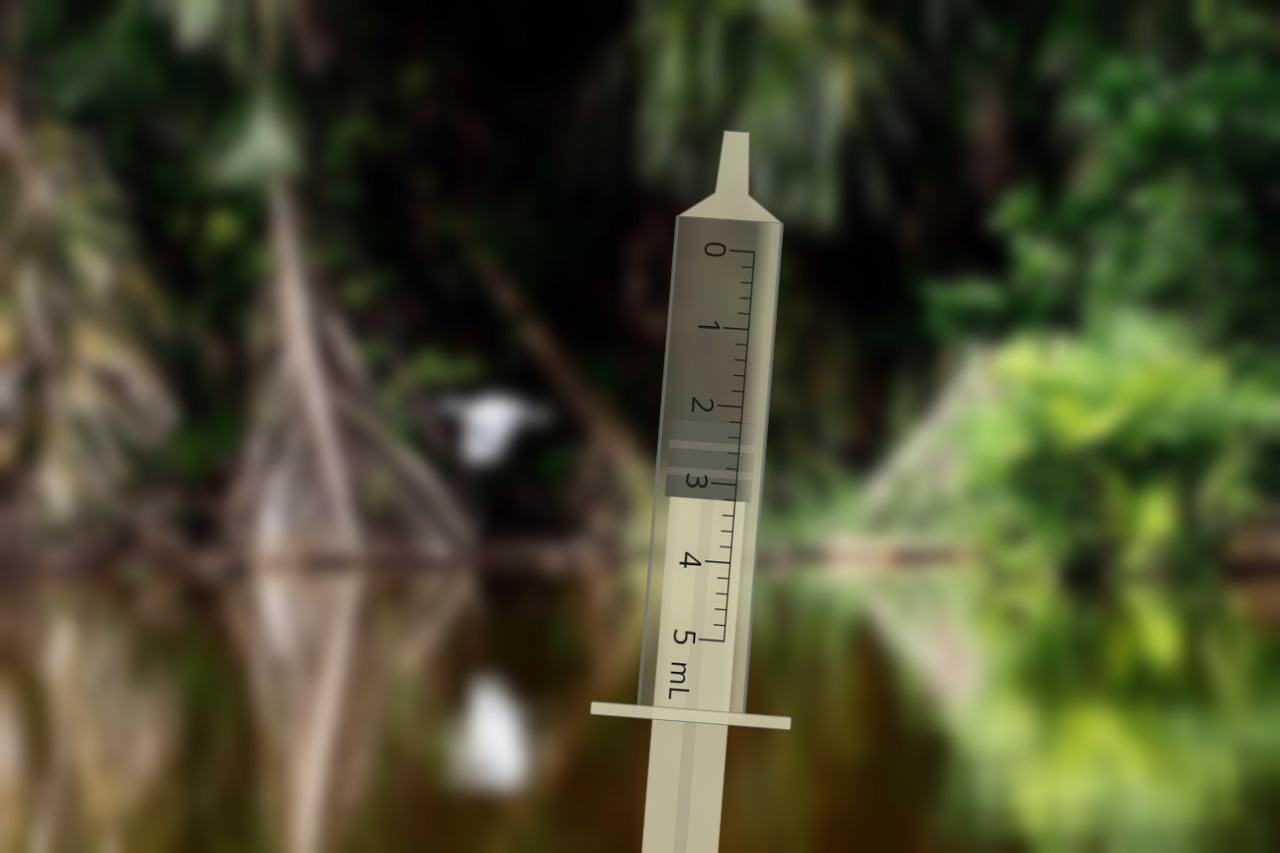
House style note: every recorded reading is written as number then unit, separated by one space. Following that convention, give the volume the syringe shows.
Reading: 2.2 mL
